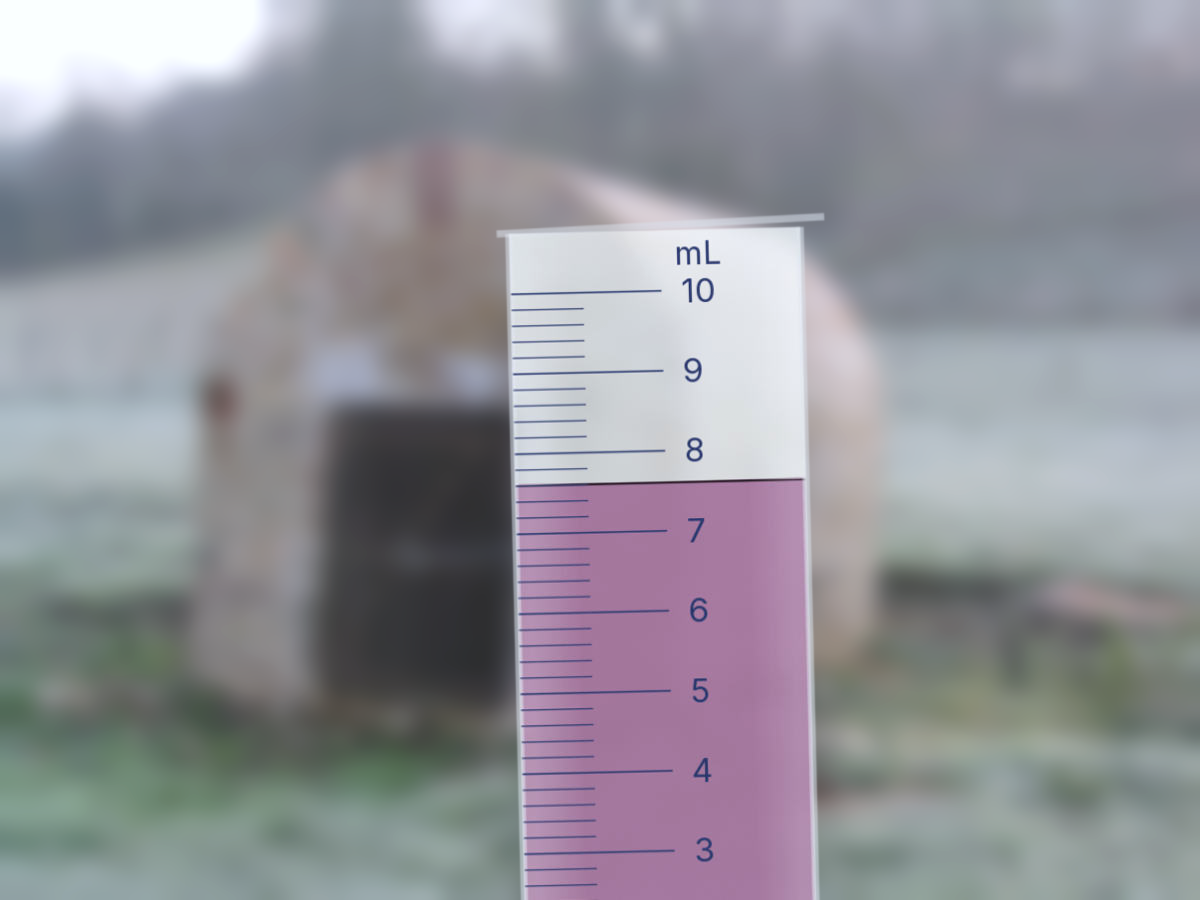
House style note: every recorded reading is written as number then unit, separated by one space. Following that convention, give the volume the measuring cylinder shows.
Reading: 7.6 mL
